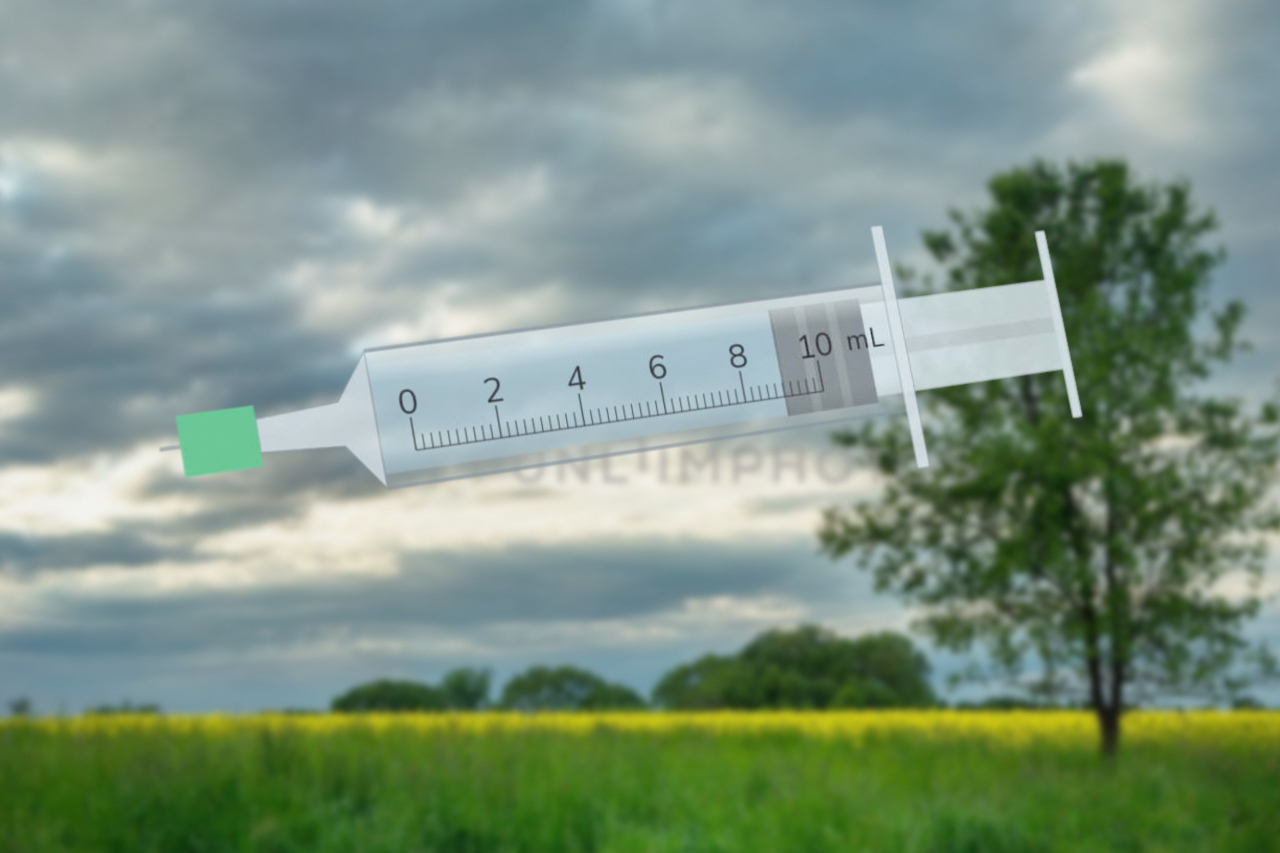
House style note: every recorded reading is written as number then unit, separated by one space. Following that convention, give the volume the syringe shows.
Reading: 9 mL
